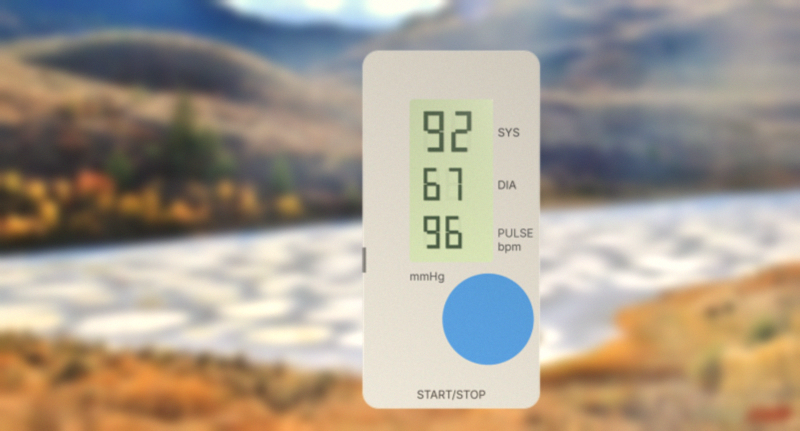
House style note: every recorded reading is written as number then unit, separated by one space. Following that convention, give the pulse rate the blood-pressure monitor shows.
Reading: 96 bpm
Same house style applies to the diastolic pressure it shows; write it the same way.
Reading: 67 mmHg
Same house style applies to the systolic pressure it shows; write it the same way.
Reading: 92 mmHg
